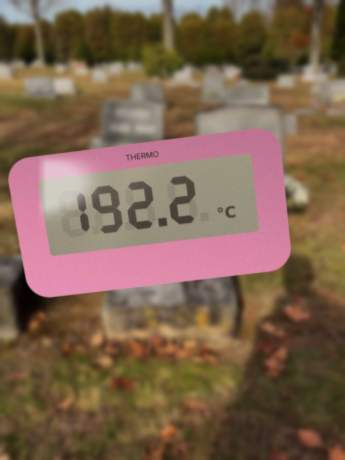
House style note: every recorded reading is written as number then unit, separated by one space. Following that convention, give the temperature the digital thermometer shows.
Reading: 192.2 °C
